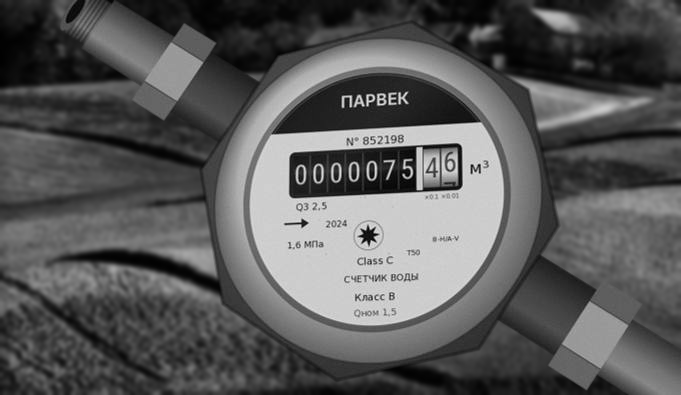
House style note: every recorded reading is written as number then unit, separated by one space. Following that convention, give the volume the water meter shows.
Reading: 75.46 m³
